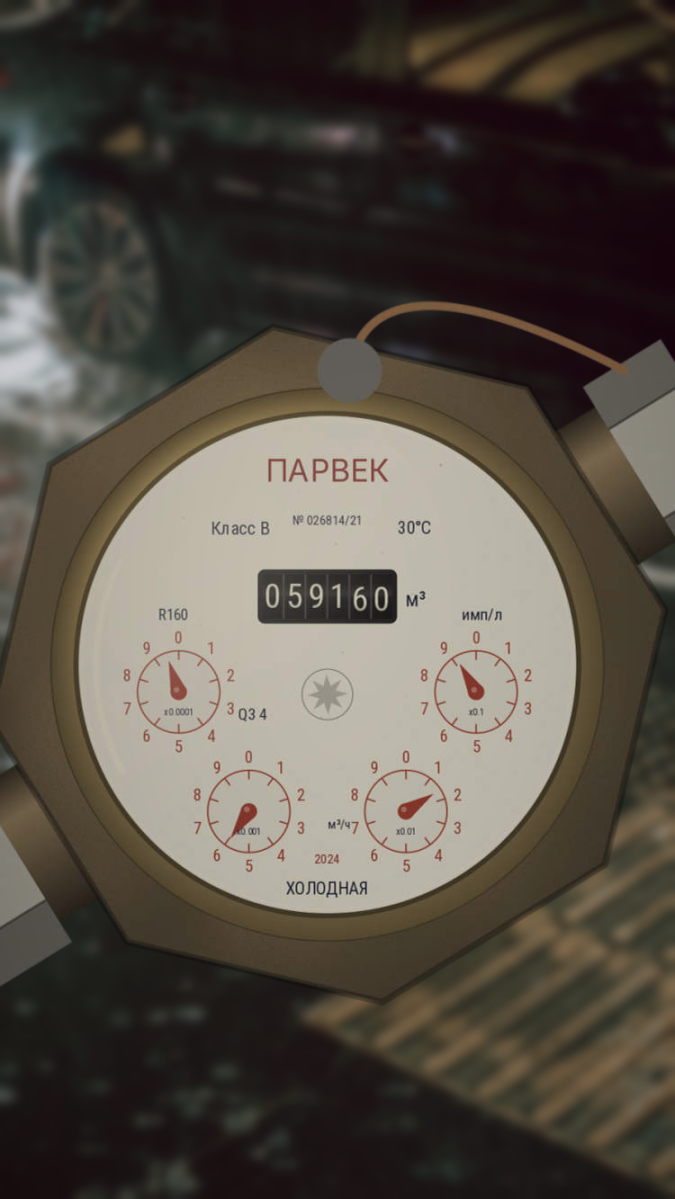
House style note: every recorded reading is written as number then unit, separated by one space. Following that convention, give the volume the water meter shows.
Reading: 59159.9159 m³
